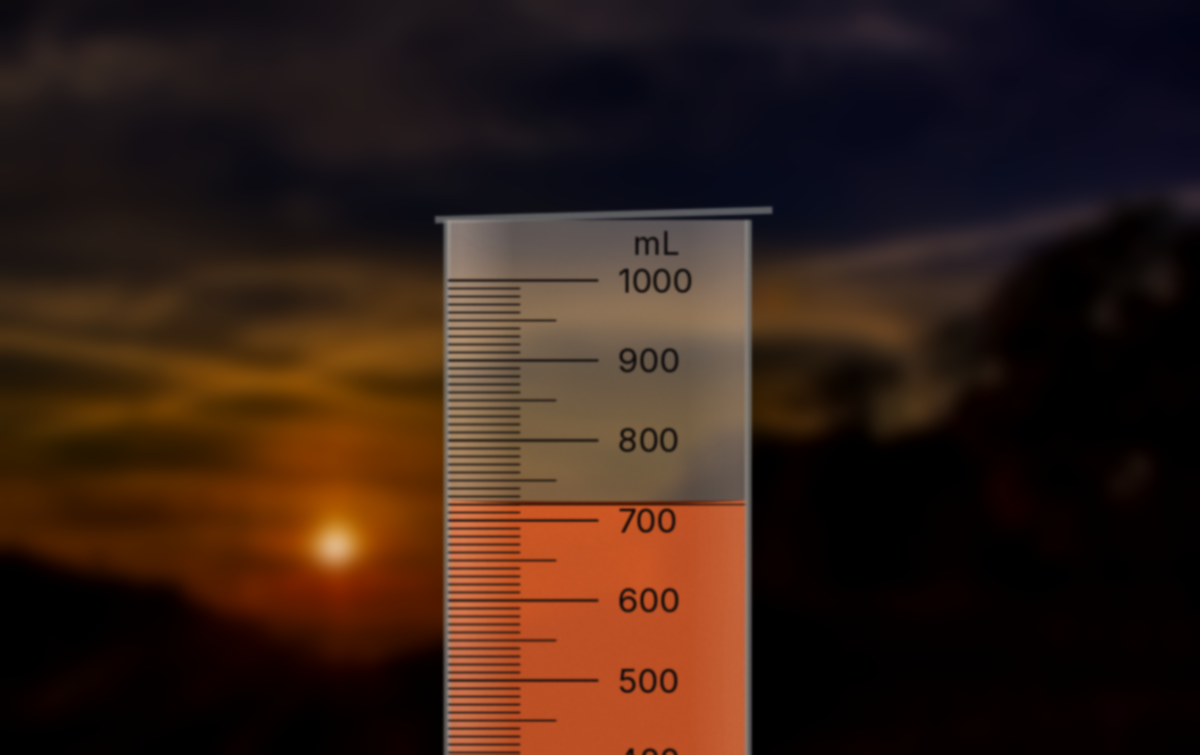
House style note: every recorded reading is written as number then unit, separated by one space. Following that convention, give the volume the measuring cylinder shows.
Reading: 720 mL
